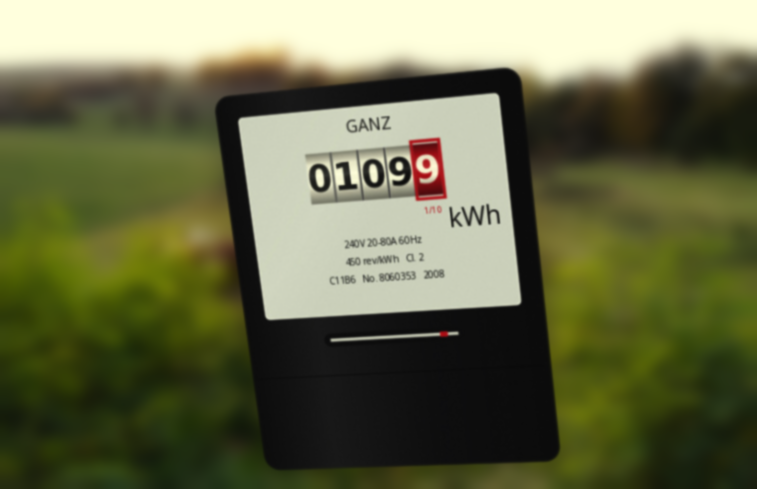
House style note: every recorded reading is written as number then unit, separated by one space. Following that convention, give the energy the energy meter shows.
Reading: 109.9 kWh
